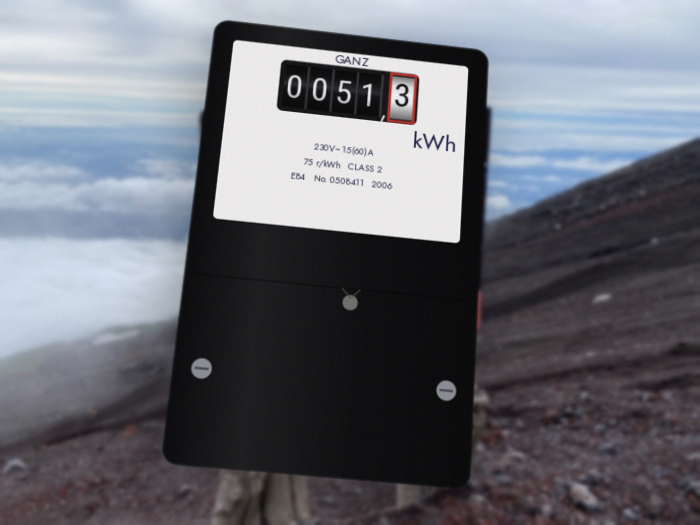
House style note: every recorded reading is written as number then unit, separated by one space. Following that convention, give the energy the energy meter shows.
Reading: 51.3 kWh
